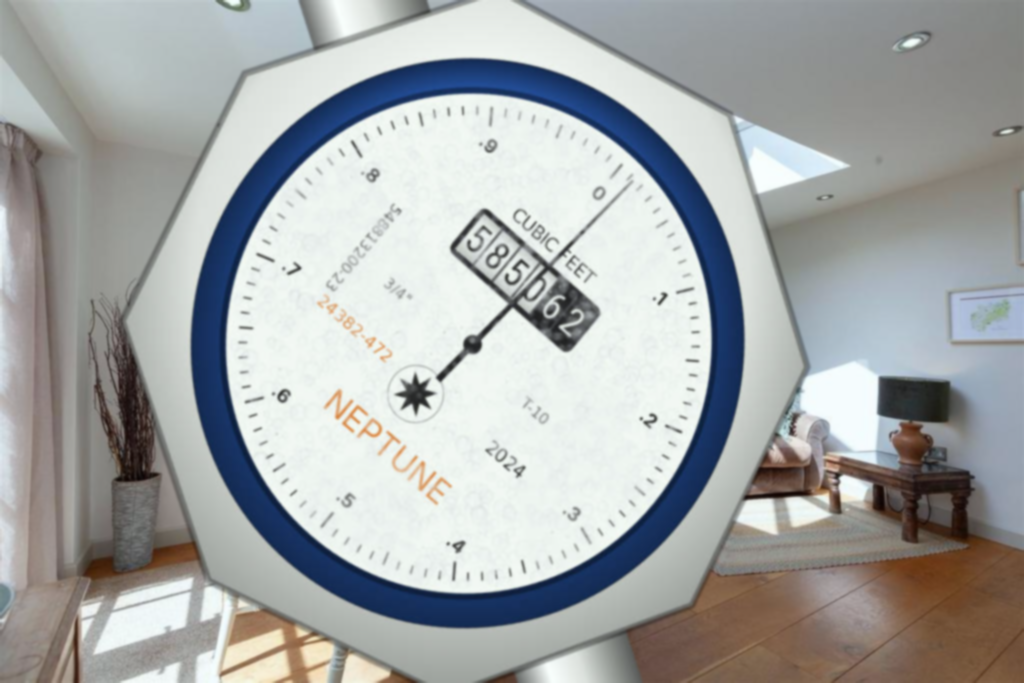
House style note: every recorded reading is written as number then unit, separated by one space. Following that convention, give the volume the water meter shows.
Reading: 585062.01 ft³
